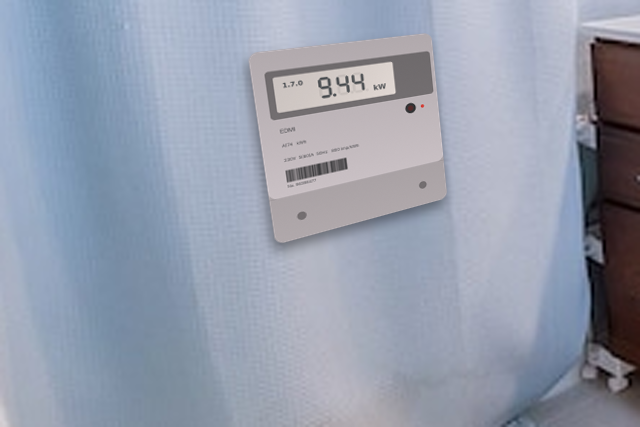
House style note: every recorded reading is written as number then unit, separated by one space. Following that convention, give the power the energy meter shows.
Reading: 9.44 kW
